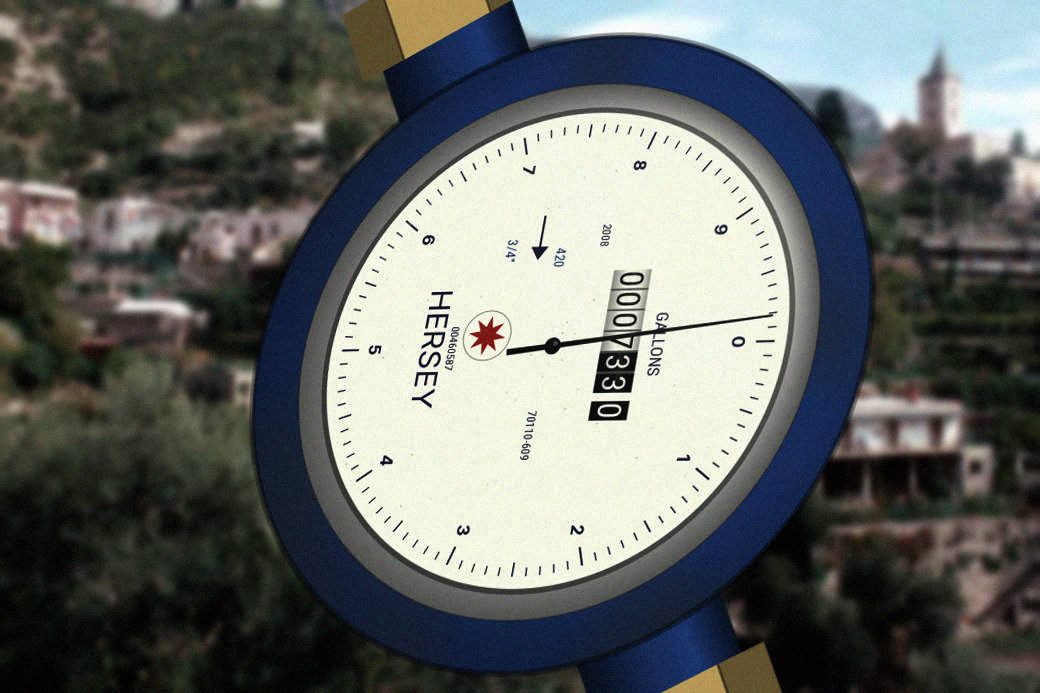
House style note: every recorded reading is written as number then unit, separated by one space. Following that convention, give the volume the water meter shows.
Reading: 7329.8 gal
